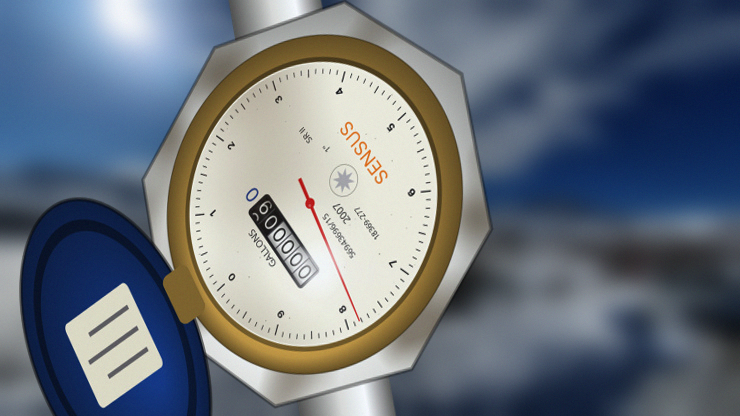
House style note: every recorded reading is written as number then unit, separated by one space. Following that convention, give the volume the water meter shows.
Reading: 87.8 gal
